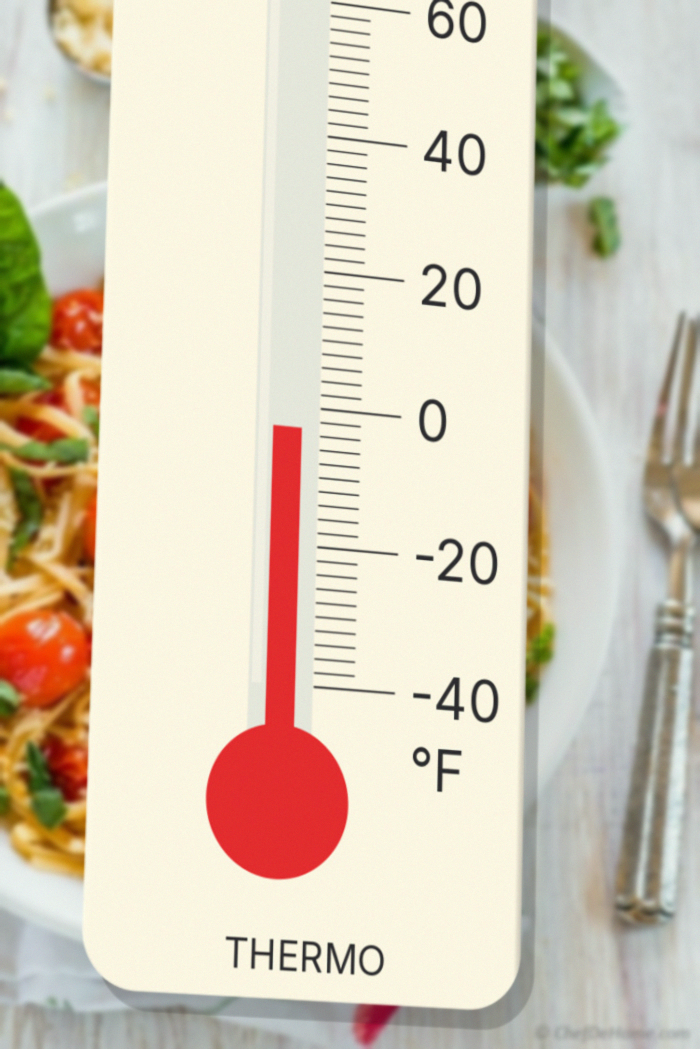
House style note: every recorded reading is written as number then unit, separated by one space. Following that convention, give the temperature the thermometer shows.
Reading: -3 °F
